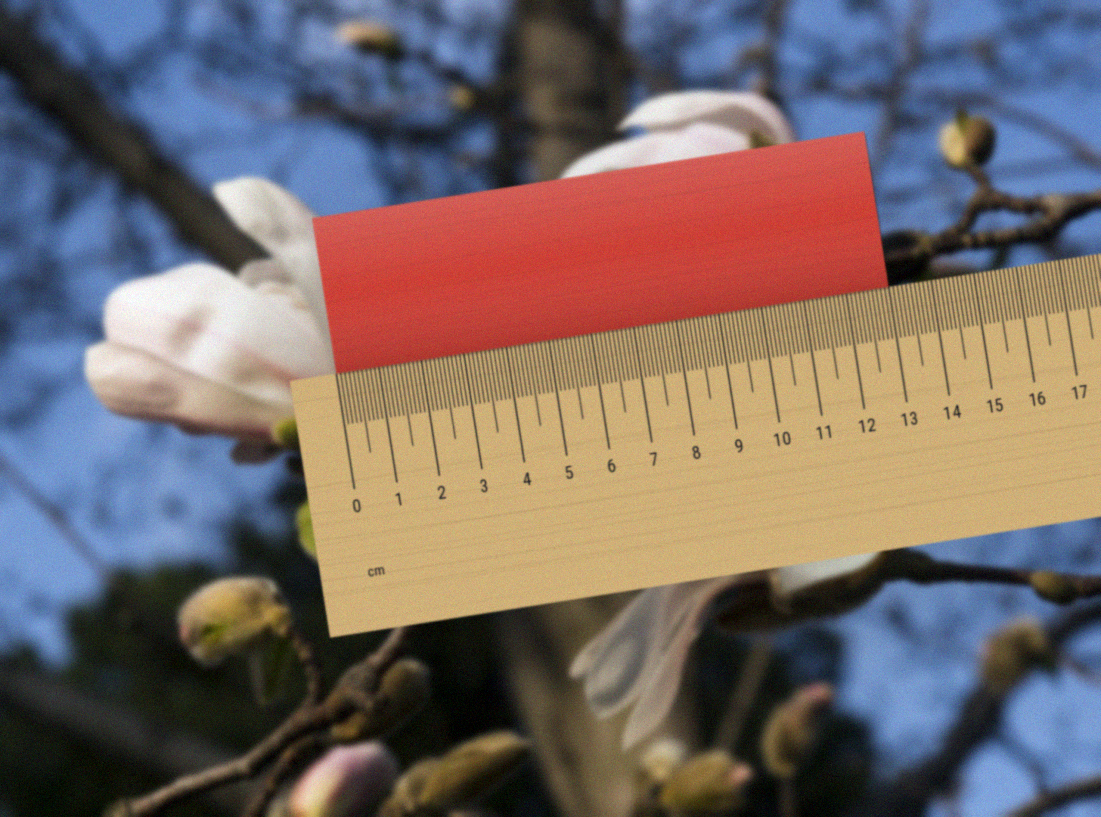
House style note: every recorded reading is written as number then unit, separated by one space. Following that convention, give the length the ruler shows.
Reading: 13 cm
